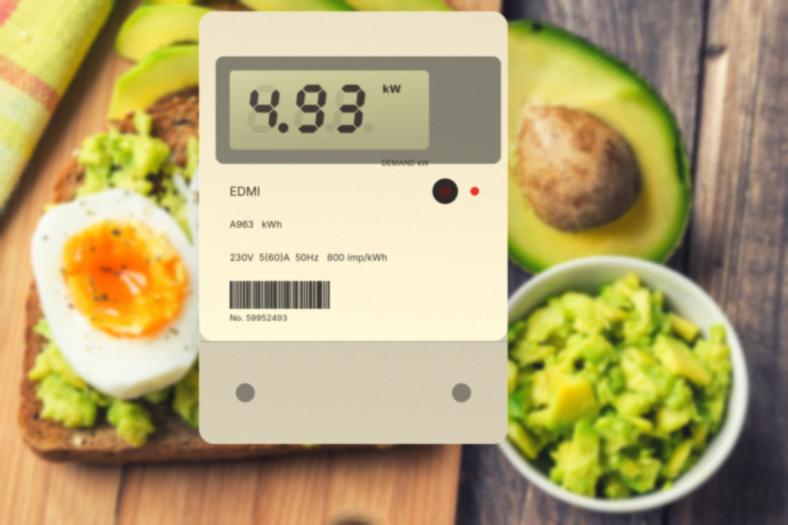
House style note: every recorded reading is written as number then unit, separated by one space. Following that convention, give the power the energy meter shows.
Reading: 4.93 kW
